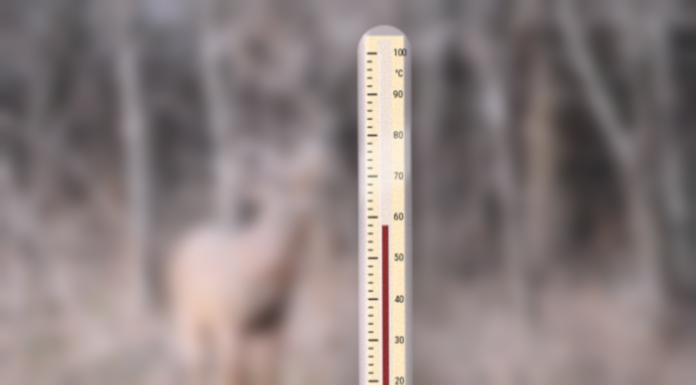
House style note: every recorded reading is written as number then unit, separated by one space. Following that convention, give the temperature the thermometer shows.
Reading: 58 °C
